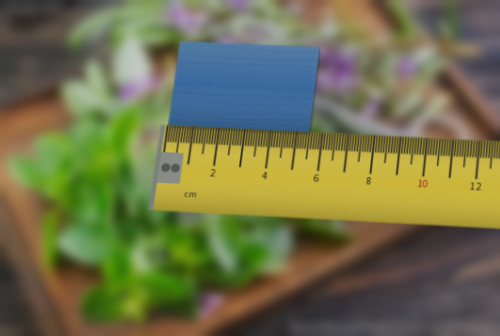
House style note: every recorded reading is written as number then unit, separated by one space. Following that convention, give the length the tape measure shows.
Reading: 5.5 cm
